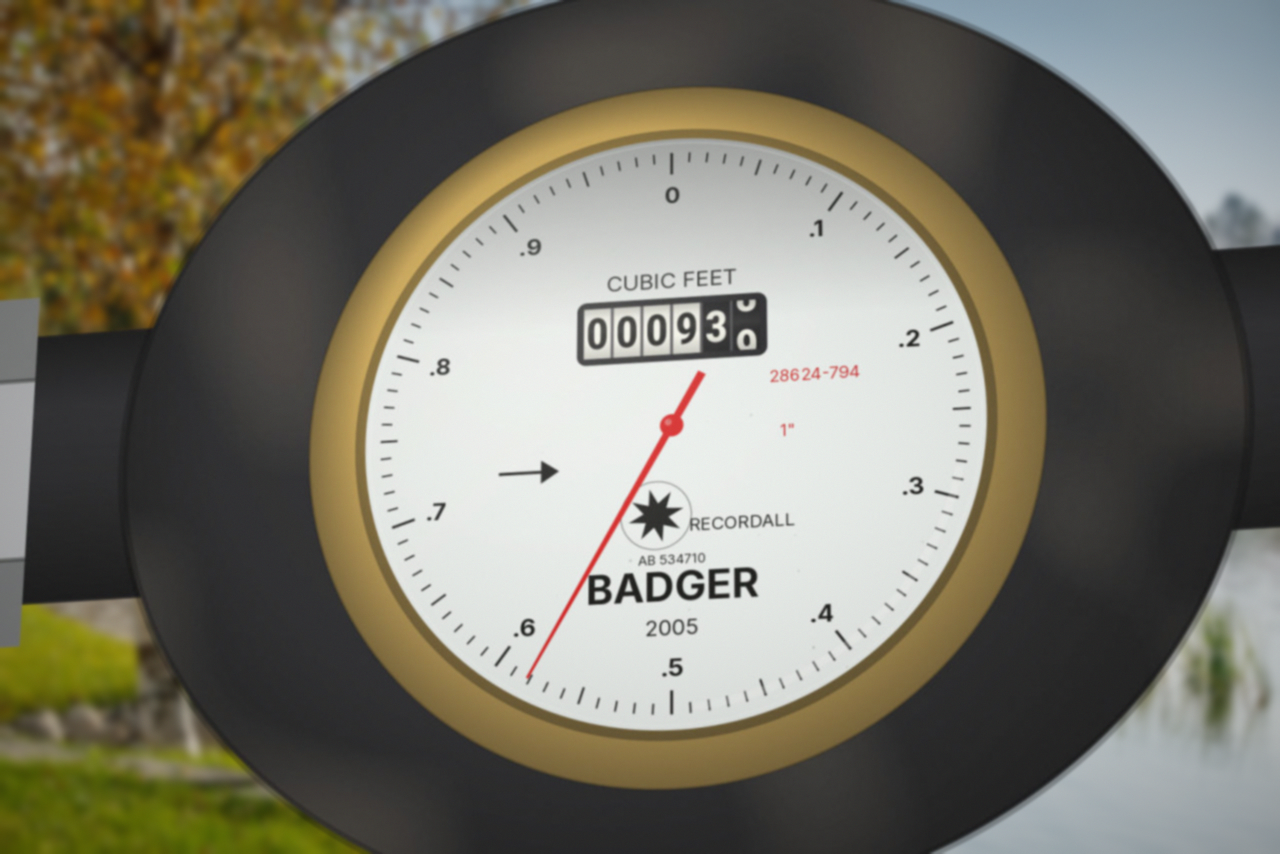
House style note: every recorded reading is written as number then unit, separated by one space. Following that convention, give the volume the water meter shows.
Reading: 938.58 ft³
